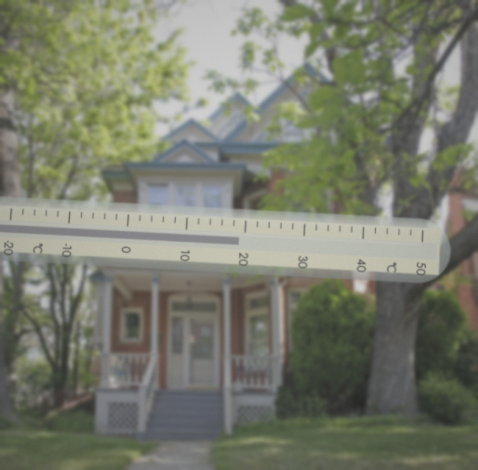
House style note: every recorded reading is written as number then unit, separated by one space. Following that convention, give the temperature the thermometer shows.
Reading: 19 °C
